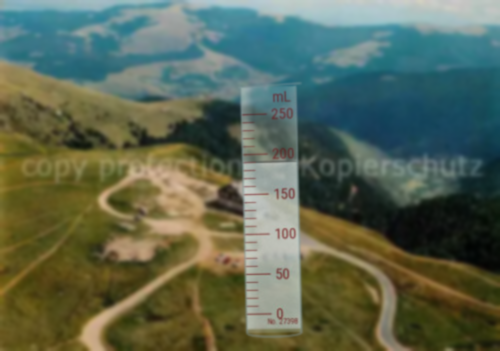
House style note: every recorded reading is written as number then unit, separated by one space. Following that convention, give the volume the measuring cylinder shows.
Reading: 190 mL
